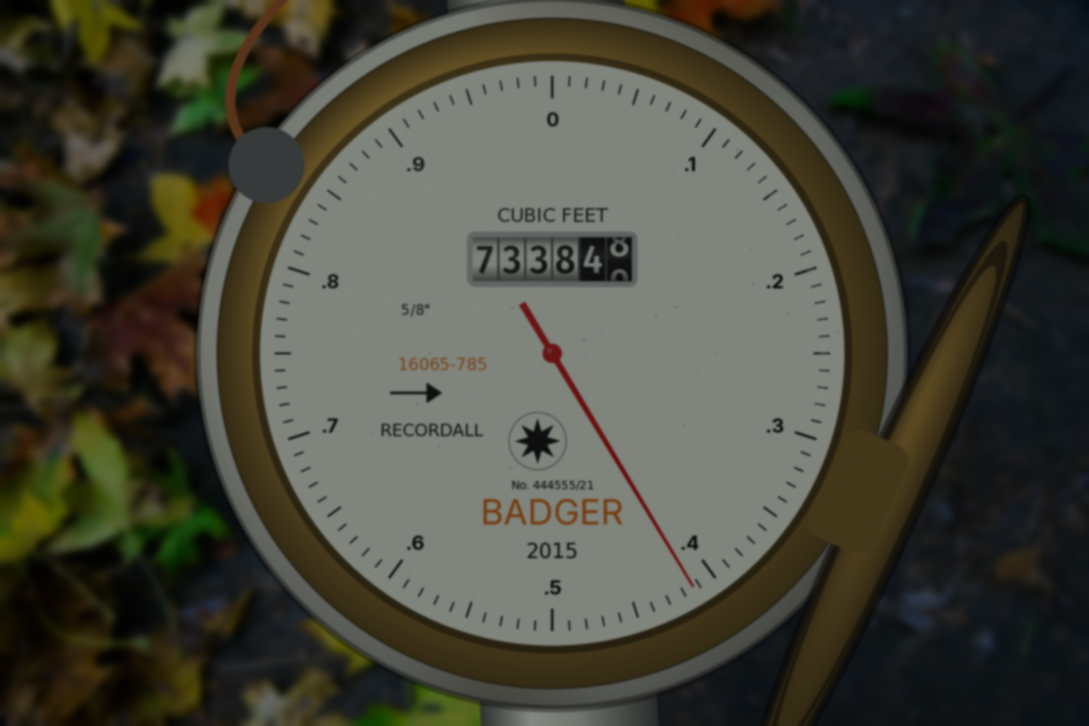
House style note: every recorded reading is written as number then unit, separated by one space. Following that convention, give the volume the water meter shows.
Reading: 733848.41 ft³
